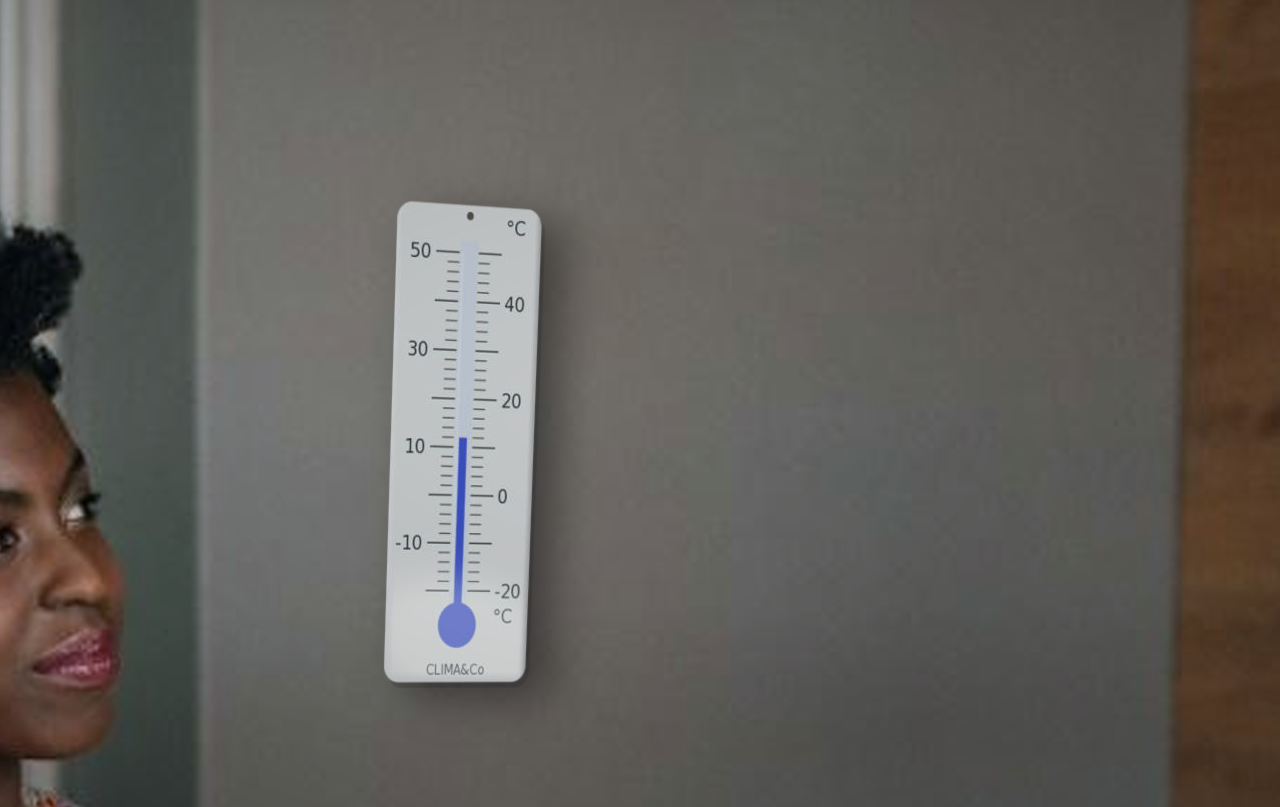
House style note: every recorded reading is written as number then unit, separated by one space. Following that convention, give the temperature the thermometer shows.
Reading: 12 °C
